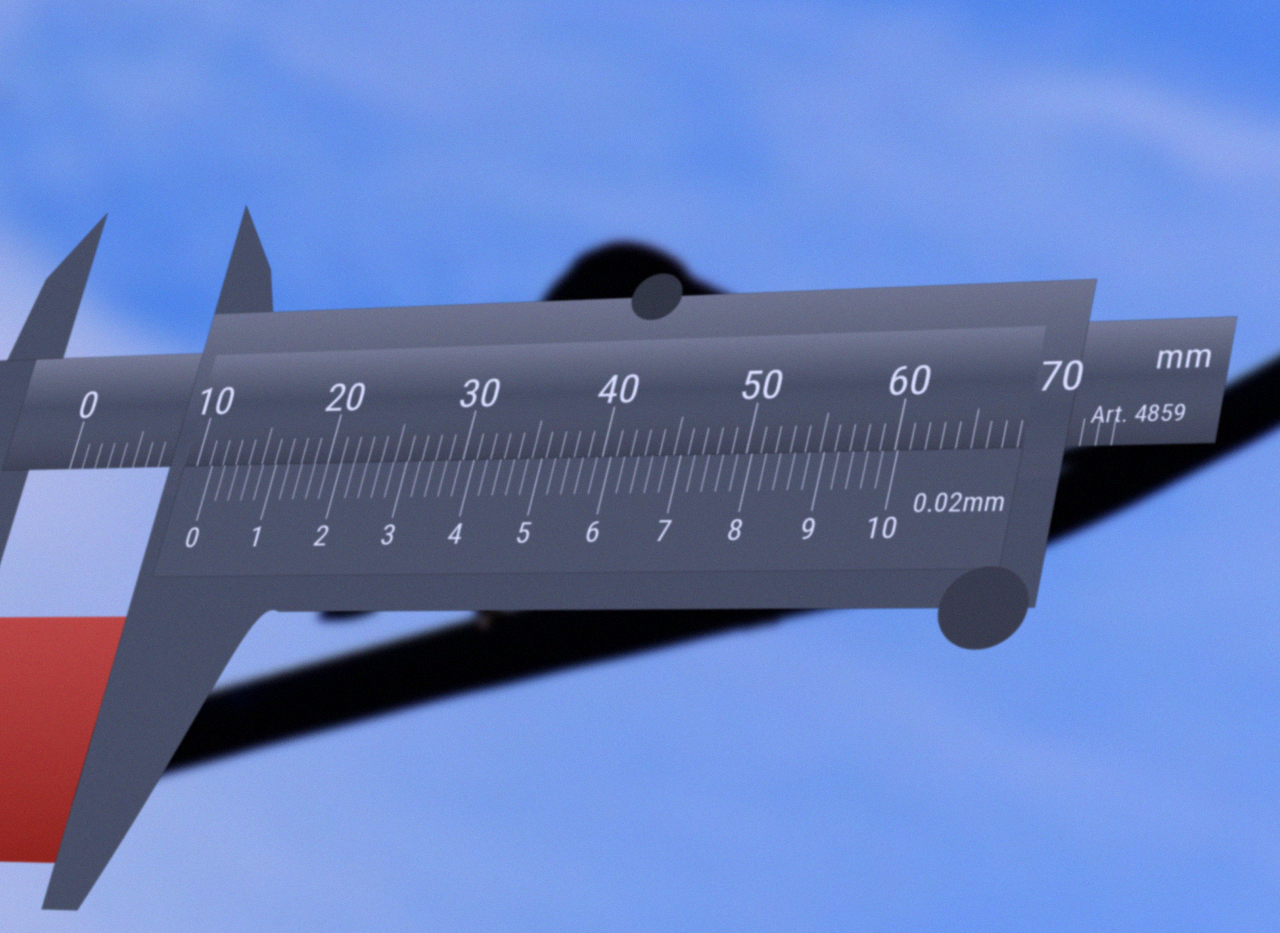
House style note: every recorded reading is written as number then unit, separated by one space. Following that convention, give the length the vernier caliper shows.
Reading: 11.2 mm
